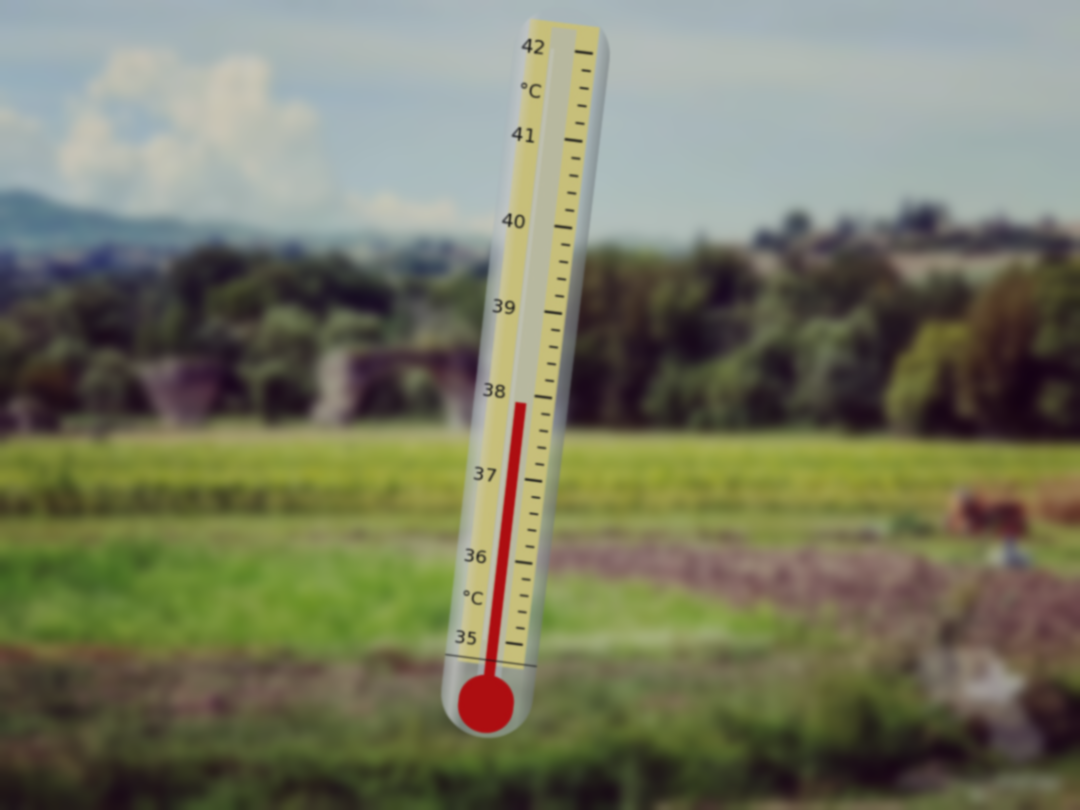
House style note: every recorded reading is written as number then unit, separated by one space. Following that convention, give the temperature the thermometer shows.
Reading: 37.9 °C
